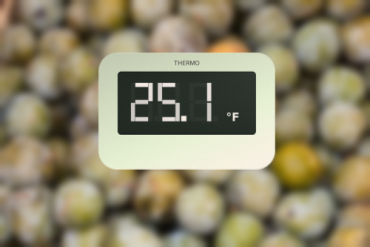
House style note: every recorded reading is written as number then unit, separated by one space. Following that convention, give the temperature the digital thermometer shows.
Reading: 25.1 °F
